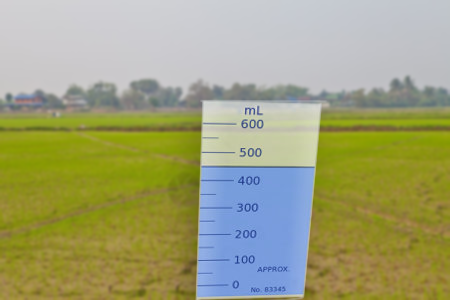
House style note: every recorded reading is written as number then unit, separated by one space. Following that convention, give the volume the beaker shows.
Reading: 450 mL
